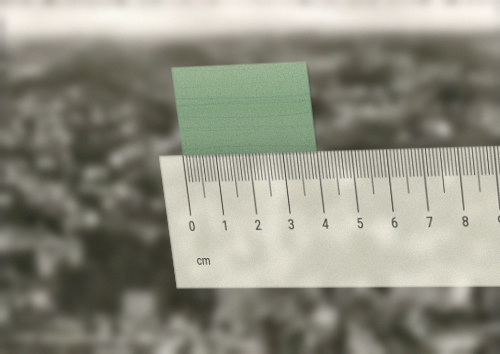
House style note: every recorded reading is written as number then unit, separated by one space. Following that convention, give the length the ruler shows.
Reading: 4 cm
